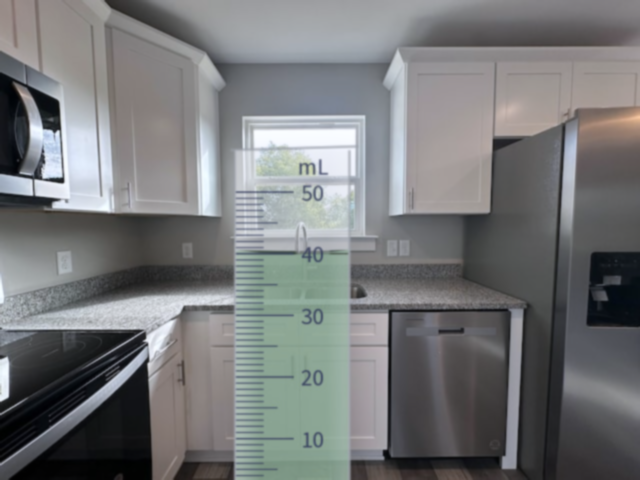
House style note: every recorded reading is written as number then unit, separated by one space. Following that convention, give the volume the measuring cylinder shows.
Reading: 40 mL
